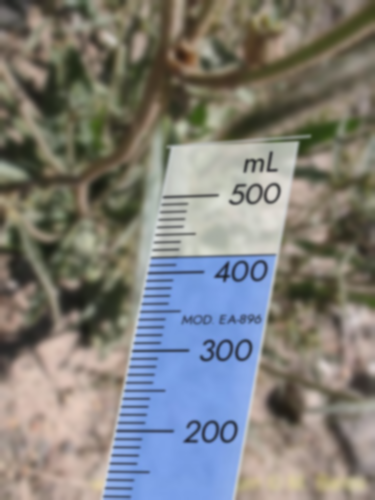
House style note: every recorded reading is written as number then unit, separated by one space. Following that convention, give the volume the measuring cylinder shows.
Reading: 420 mL
